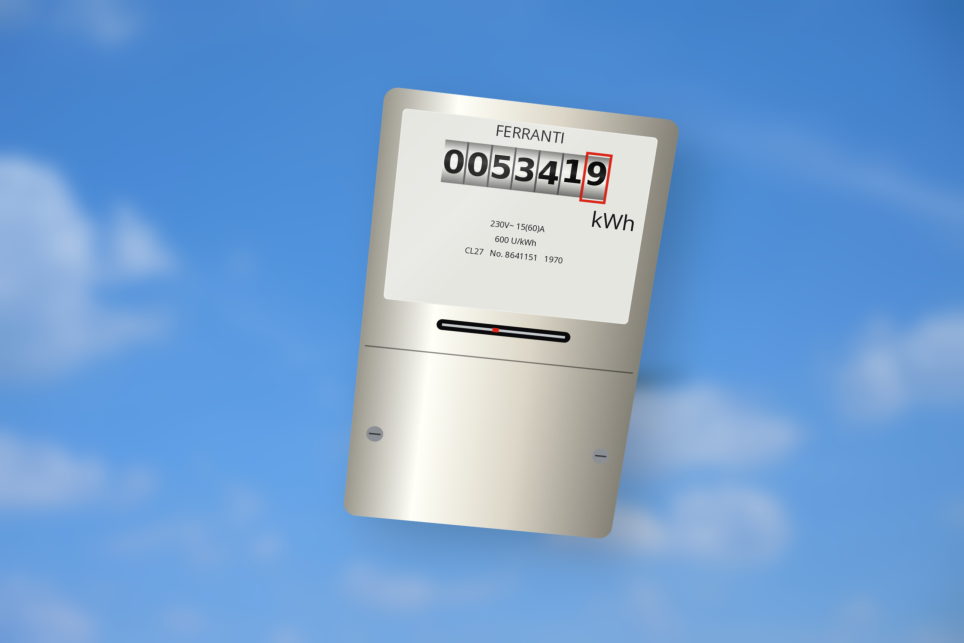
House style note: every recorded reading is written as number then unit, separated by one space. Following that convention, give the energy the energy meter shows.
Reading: 5341.9 kWh
